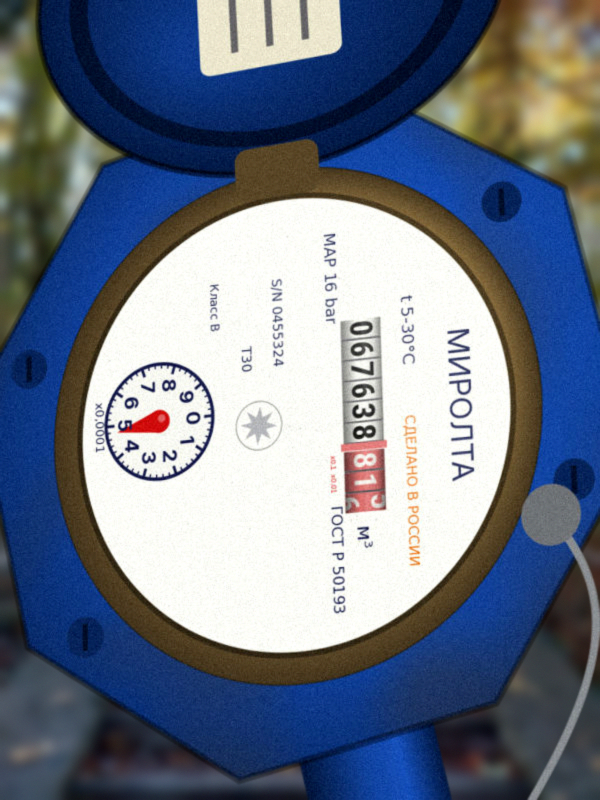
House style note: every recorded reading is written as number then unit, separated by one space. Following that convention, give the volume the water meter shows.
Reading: 67638.8154 m³
